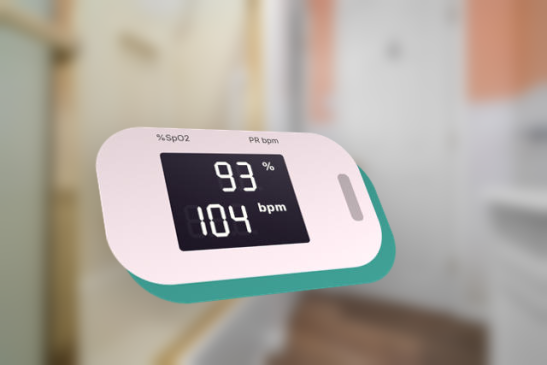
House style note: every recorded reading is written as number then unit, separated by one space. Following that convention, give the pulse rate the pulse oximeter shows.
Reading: 104 bpm
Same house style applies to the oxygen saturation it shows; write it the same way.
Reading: 93 %
